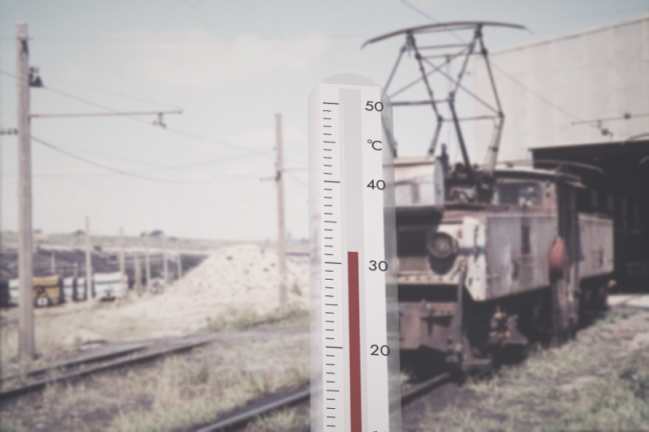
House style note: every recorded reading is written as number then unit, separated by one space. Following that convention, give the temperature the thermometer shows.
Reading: 31.5 °C
